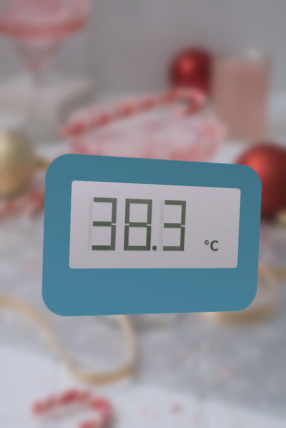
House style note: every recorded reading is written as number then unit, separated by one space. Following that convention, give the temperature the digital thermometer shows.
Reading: 38.3 °C
